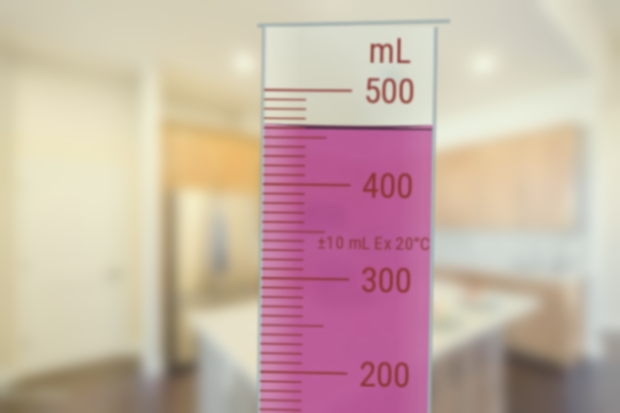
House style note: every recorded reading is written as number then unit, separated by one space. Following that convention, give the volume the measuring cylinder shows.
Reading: 460 mL
